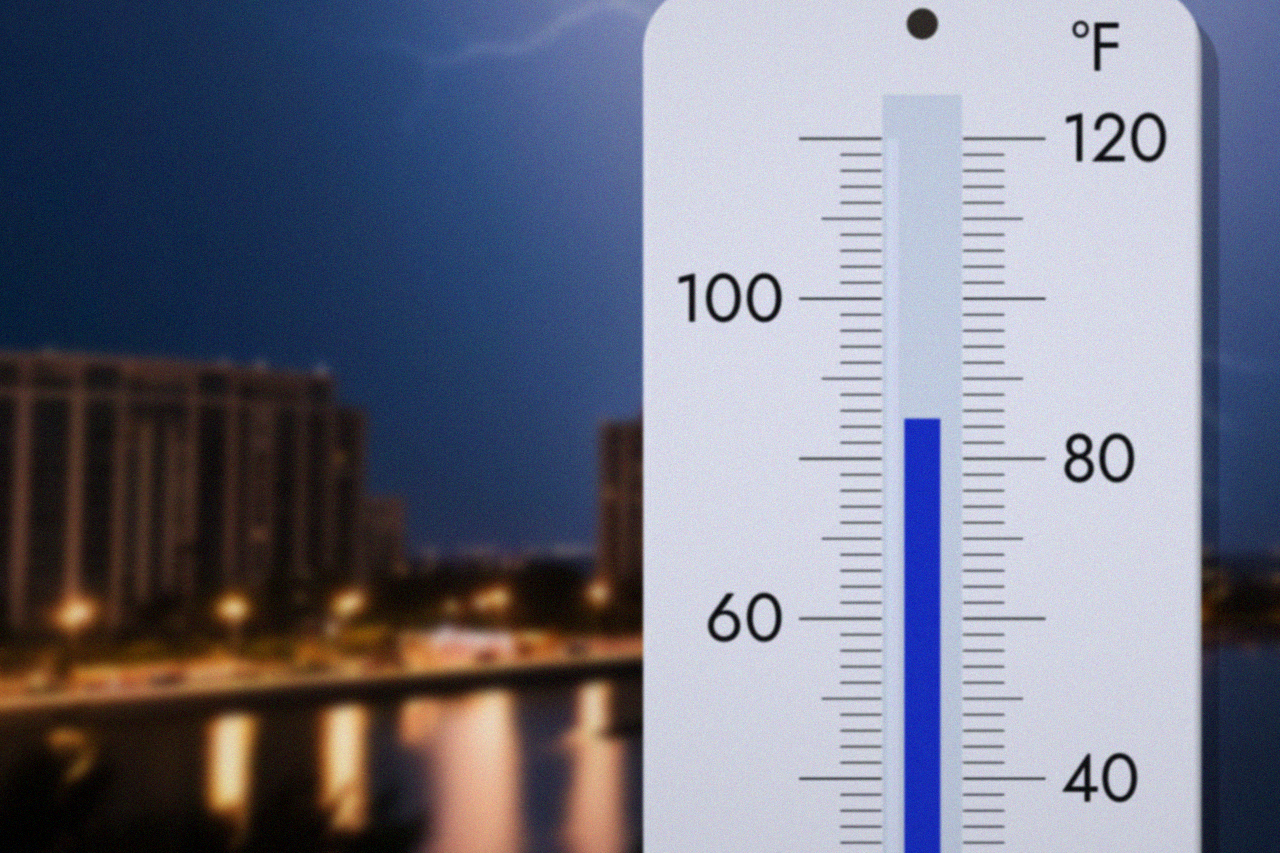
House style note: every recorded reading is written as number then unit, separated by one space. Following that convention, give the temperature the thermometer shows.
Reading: 85 °F
